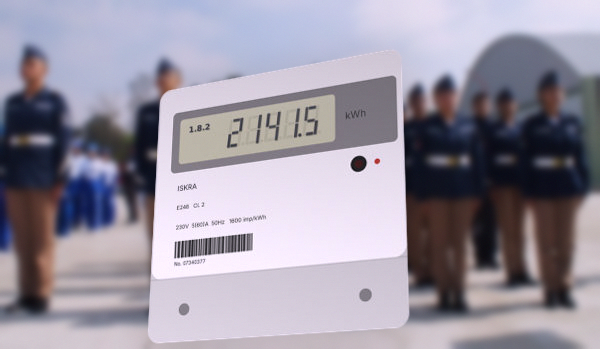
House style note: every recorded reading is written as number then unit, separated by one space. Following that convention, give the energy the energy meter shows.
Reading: 2141.5 kWh
